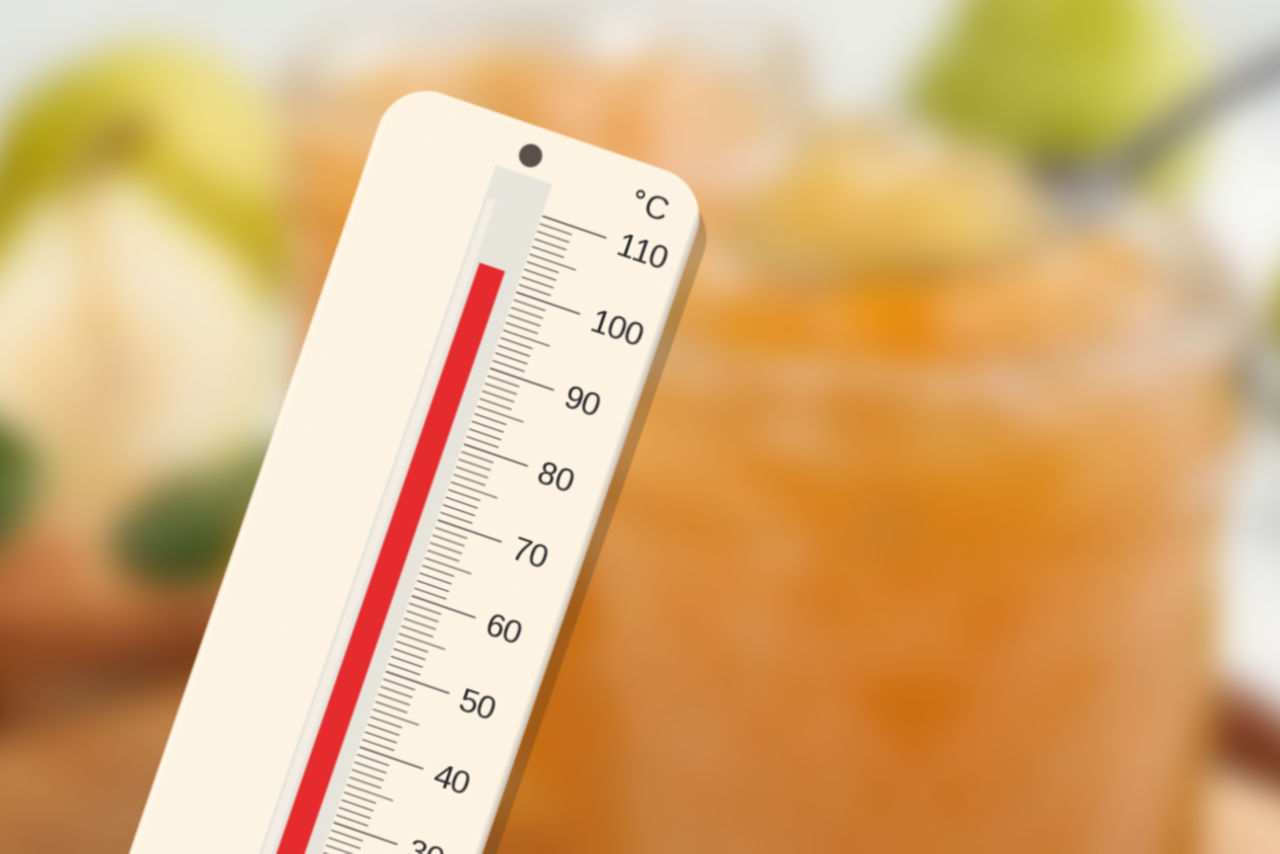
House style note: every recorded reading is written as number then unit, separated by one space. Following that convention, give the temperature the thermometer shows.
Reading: 102 °C
